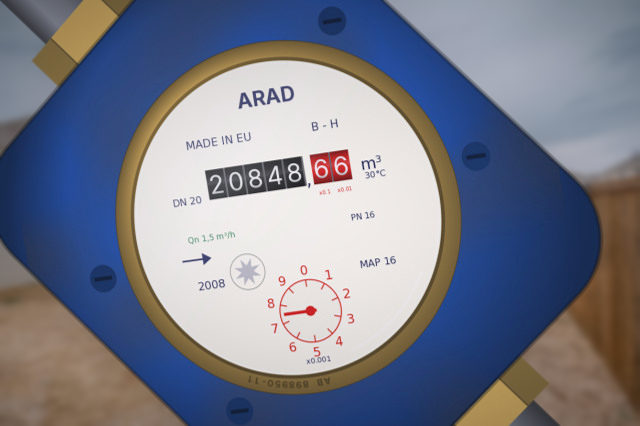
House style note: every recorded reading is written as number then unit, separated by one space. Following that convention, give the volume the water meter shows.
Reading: 20848.667 m³
